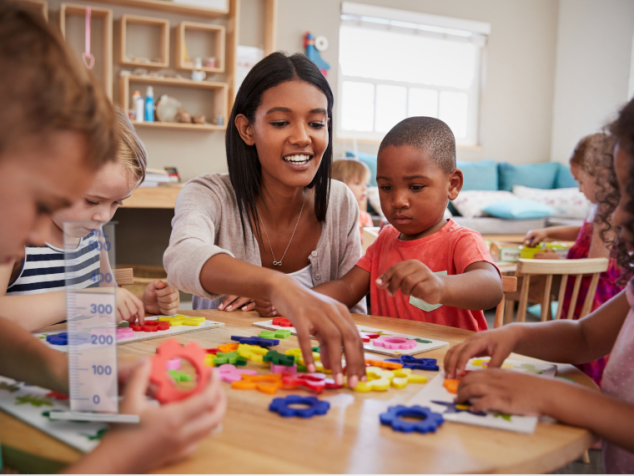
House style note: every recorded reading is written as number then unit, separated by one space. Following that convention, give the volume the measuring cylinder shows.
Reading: 350 mL
